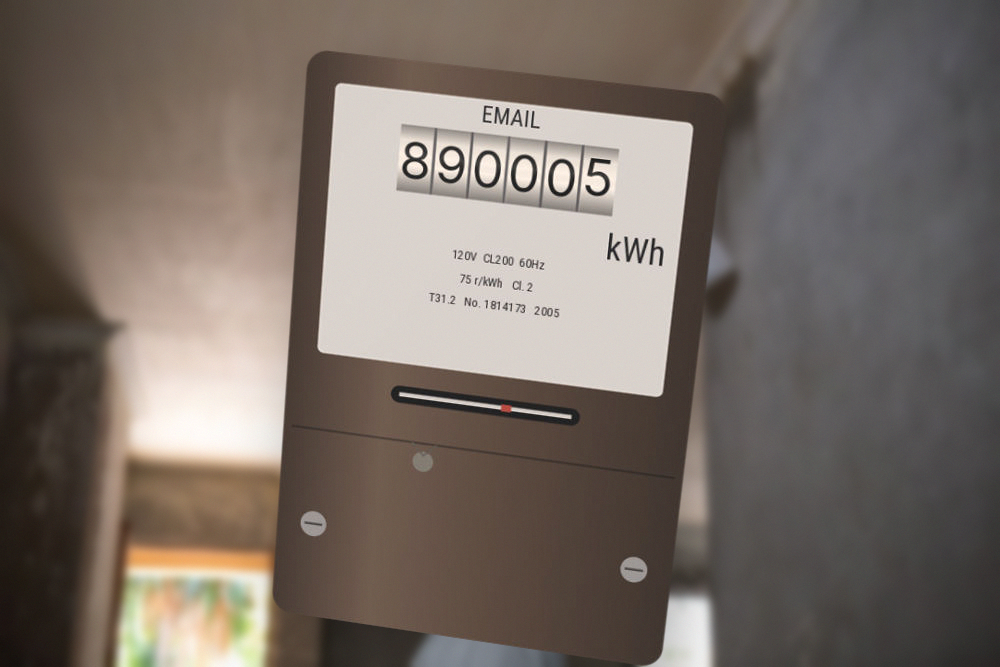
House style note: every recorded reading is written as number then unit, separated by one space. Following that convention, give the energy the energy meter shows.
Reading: 890005 kWh
